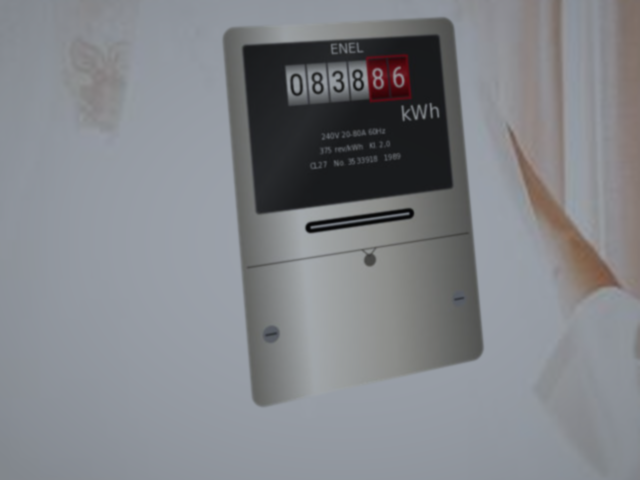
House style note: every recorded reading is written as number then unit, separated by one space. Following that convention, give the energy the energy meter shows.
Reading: 838.86 kWh
